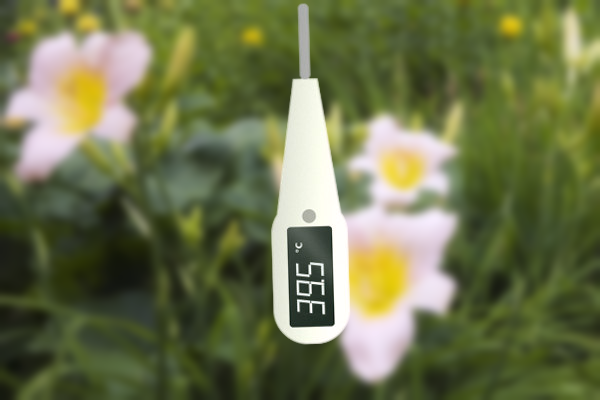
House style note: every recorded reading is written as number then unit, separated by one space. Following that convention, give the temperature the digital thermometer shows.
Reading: 39.5 °C
